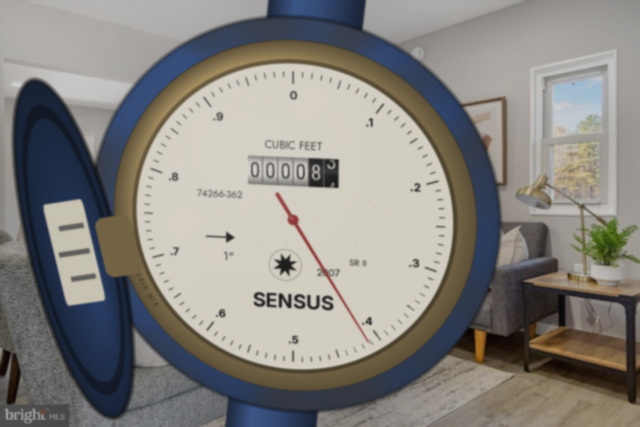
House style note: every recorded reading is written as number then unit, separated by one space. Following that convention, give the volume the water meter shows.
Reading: 83.41 ft³
